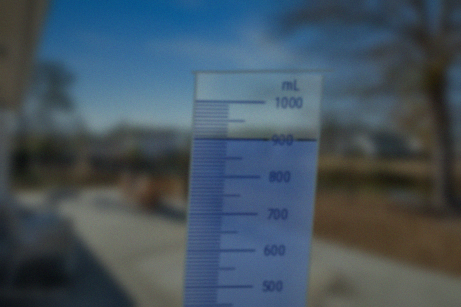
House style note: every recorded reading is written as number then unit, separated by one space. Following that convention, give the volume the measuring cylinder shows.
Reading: 900 mL
